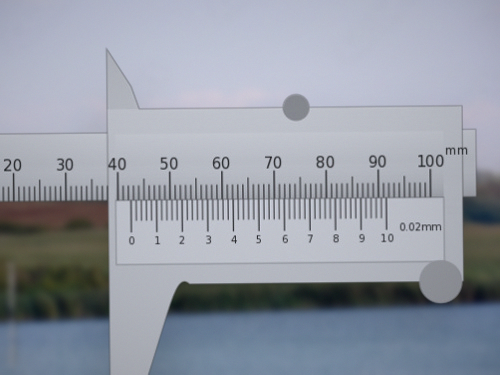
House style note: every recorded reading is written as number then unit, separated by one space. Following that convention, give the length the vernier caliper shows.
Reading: 42.5 mm
